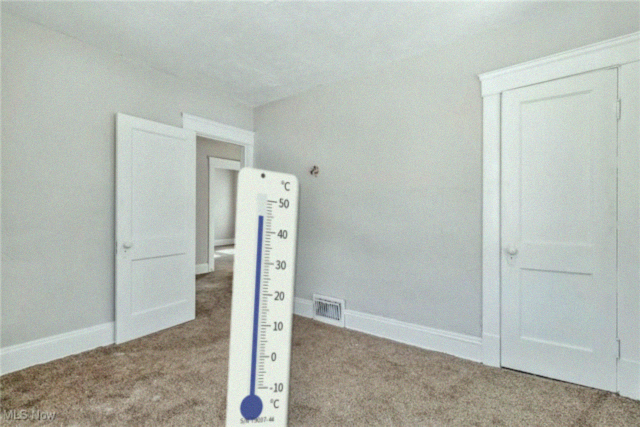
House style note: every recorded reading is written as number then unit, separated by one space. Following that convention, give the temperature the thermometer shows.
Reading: 45 °C
